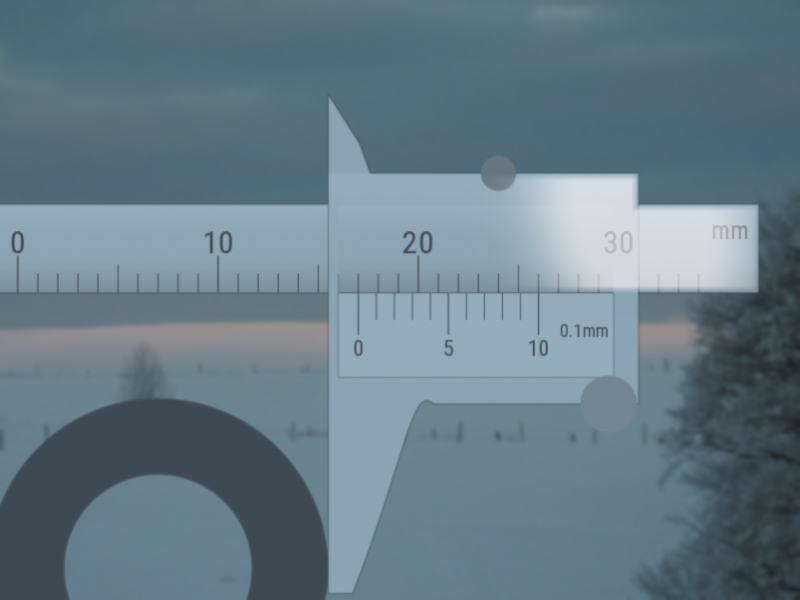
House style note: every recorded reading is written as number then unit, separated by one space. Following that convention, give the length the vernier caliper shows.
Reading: 17.0 mm
